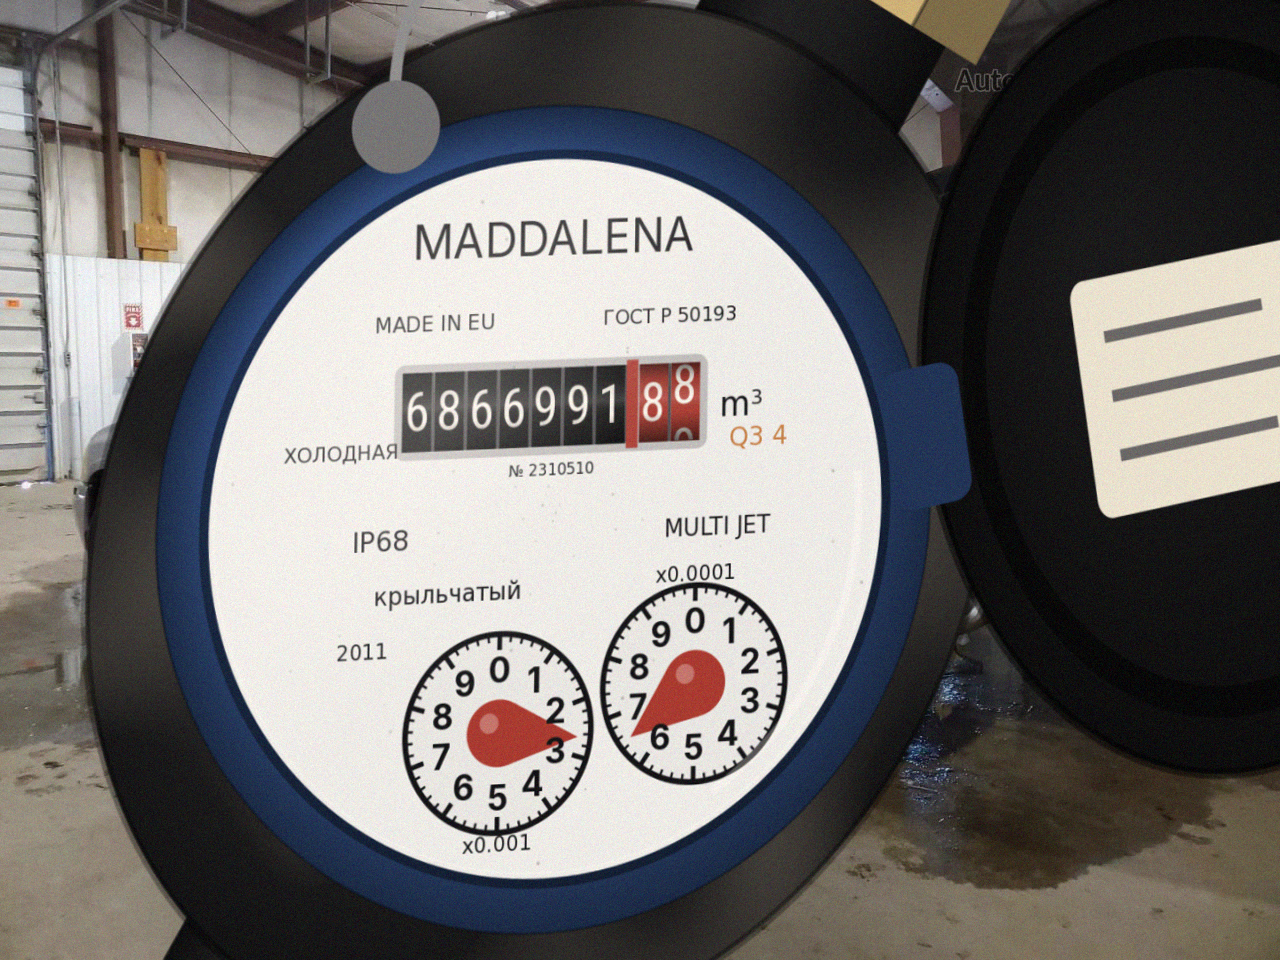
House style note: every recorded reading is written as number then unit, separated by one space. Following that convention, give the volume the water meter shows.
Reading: 6866991.8826 m³
